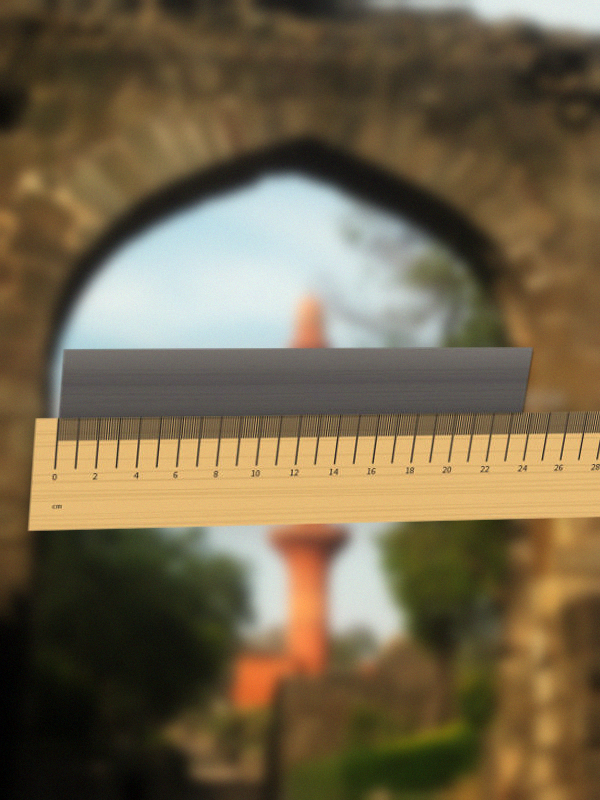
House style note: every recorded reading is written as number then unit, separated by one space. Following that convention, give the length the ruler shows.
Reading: 23.5 cm
